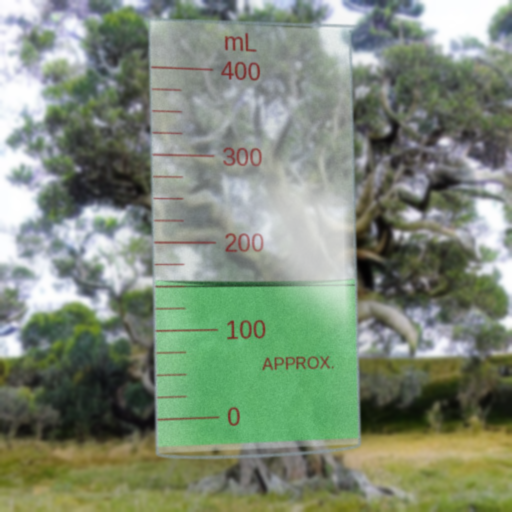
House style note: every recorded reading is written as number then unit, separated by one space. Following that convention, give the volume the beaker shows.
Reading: 150 mL
